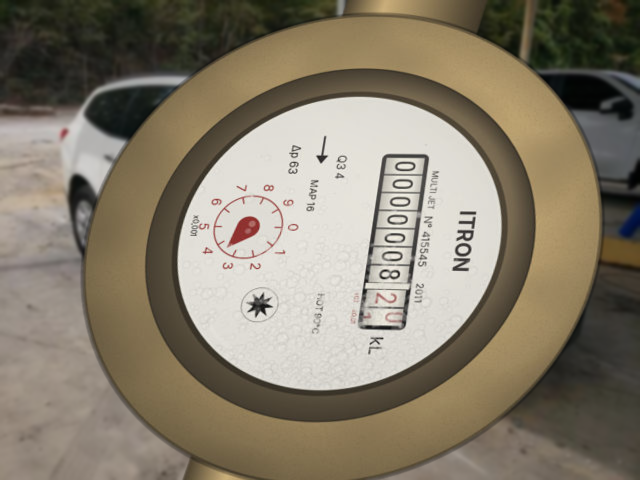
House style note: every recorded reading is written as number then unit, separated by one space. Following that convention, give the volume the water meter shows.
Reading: 8.203 kL
